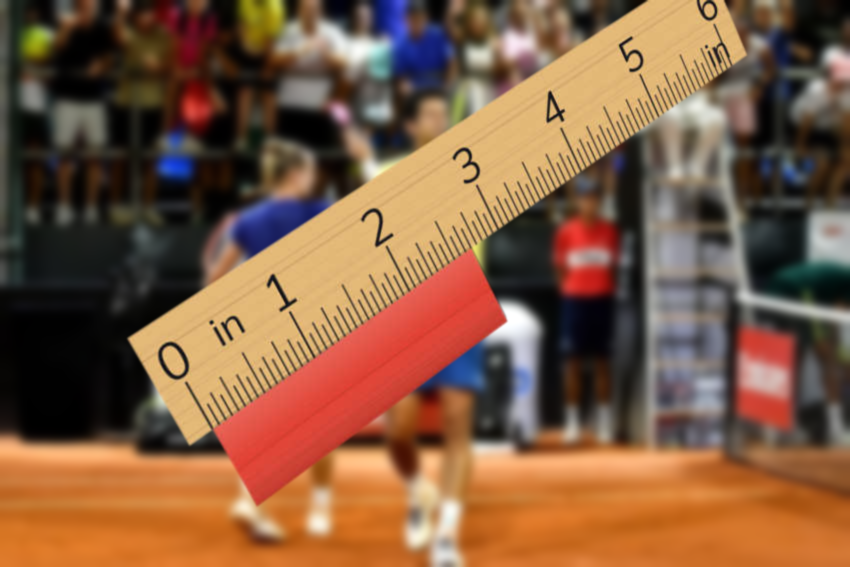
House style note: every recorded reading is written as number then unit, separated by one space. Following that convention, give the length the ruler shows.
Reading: 2.6875 in
